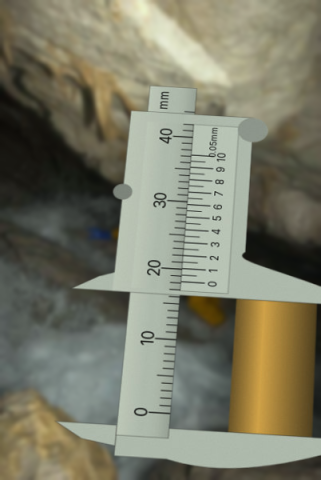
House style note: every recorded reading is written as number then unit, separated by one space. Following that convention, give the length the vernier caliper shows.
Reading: 18.2 mm
